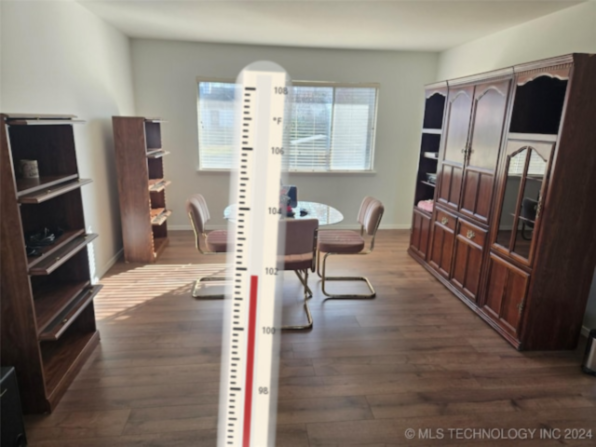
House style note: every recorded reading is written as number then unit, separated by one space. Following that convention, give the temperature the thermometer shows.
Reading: 101.8 °F
